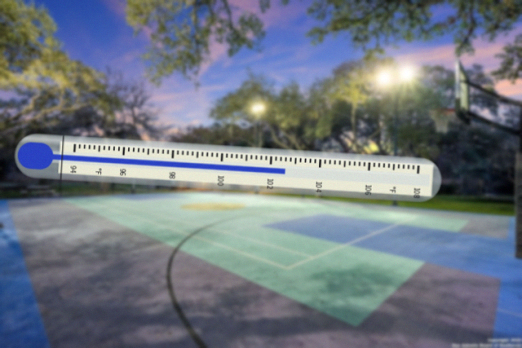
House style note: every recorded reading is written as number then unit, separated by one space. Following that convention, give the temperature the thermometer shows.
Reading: 102.6 °F
